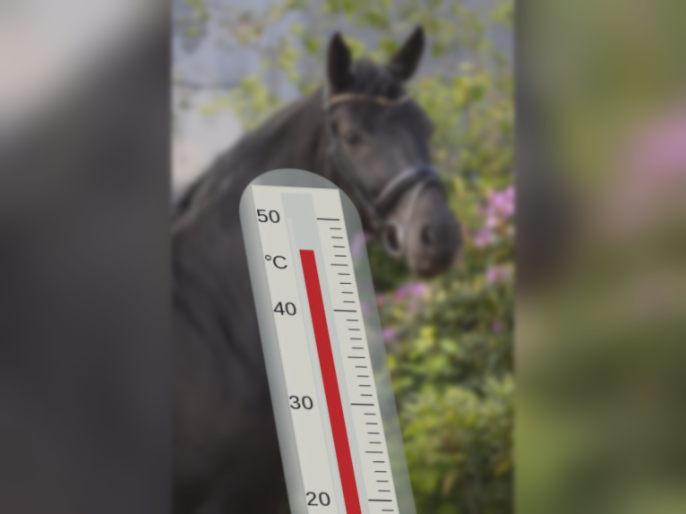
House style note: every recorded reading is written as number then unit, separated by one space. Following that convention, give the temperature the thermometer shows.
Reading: 46.5 °C
